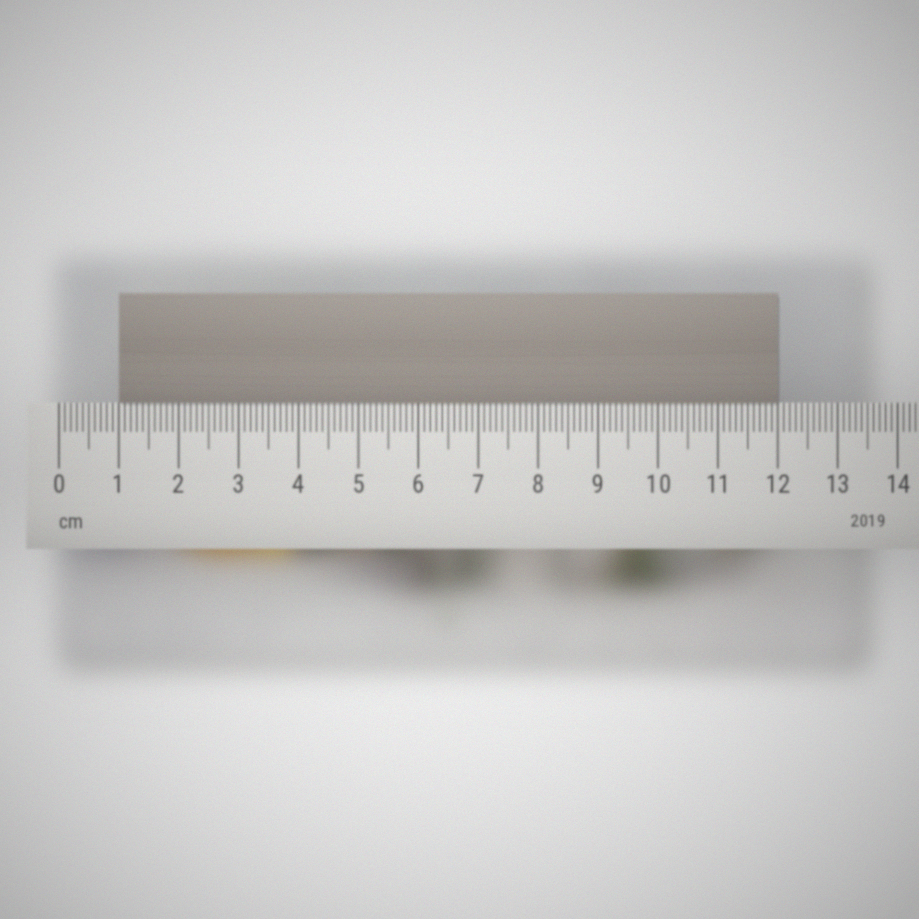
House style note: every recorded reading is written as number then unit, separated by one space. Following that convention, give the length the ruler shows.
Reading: 11 cm
